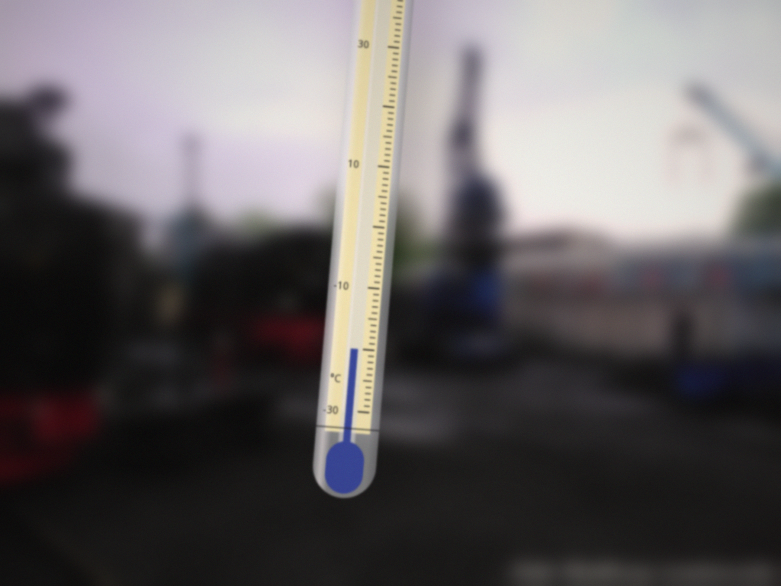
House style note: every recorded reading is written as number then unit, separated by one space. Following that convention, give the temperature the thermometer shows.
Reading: -20 °C
